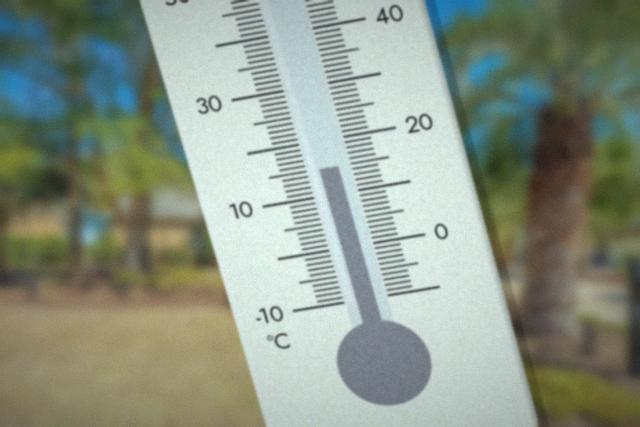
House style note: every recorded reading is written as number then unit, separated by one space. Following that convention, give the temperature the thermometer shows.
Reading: 15 °C
